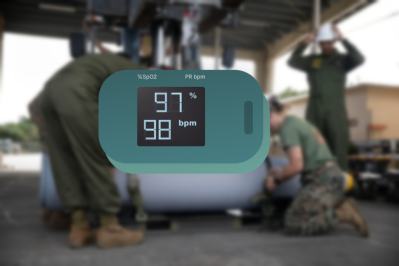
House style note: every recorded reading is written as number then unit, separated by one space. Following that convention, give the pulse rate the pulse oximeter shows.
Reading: 98 bpm
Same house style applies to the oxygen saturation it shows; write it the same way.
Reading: 97 %
